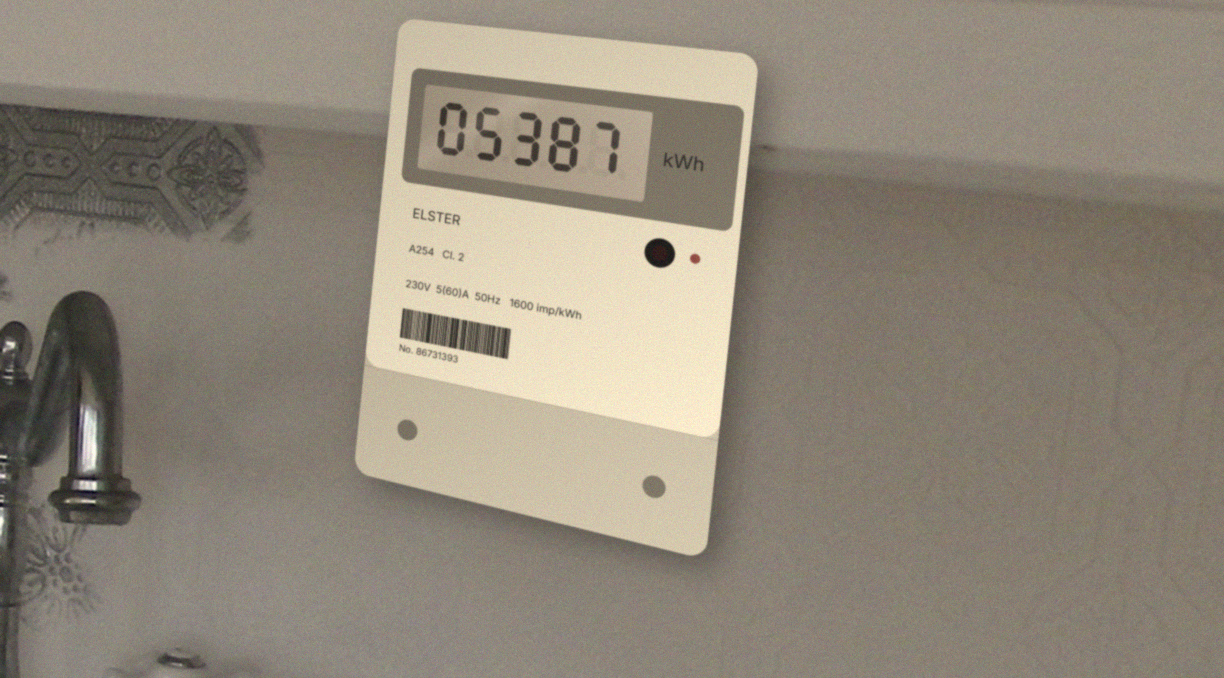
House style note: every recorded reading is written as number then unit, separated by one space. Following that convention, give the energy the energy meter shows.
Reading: 5387 kWh
